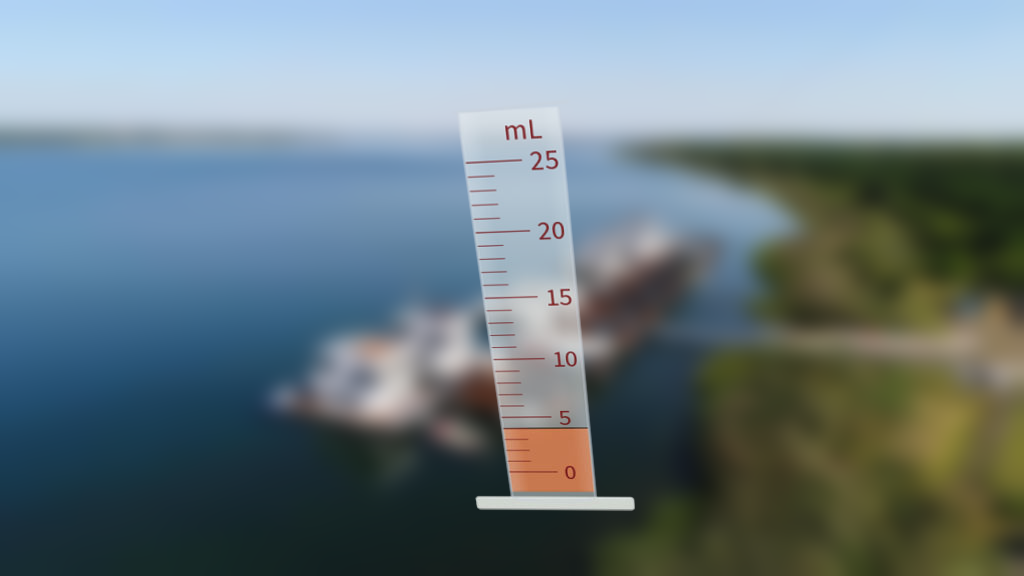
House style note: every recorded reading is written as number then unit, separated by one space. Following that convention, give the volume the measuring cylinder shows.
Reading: 4 mL
